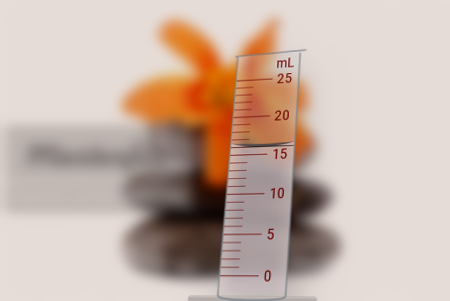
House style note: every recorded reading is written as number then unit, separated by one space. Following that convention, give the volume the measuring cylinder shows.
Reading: 16 mL
